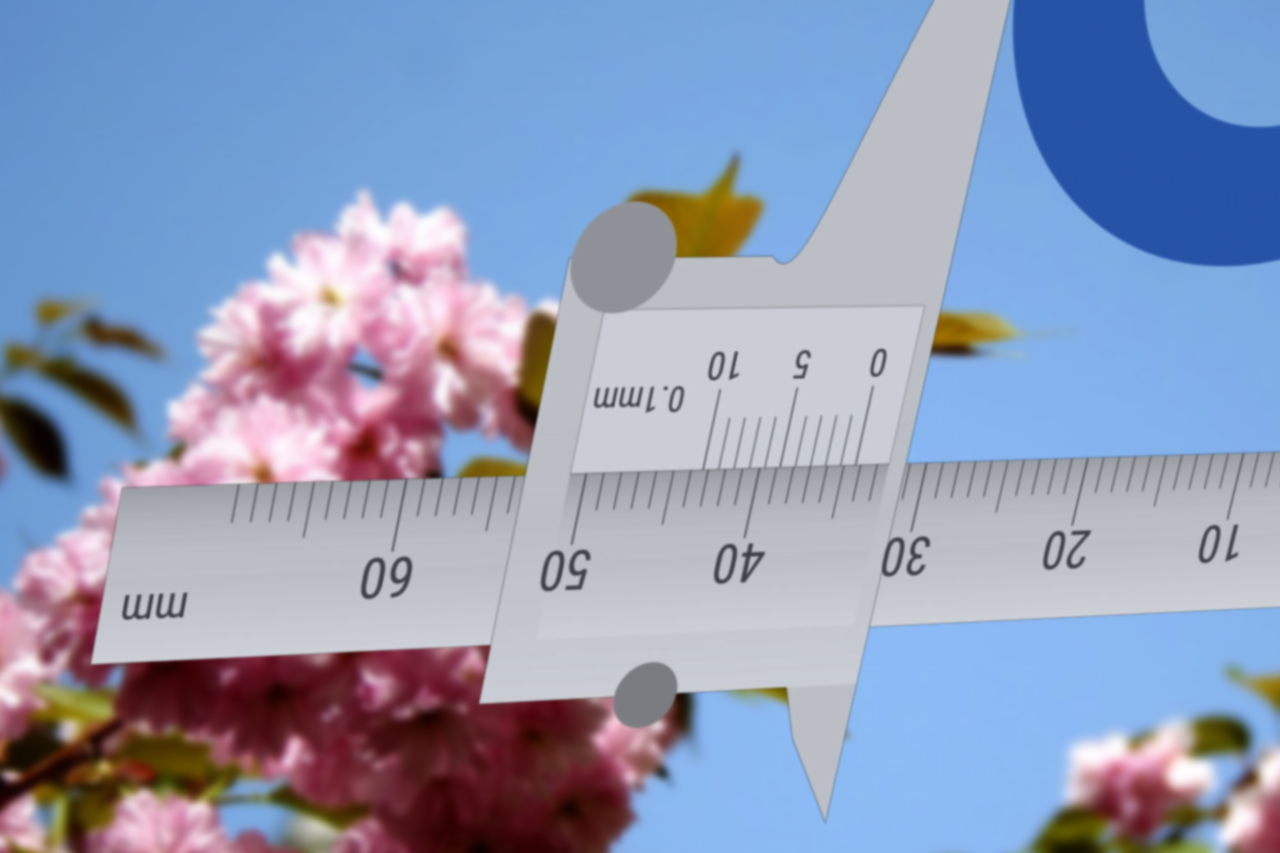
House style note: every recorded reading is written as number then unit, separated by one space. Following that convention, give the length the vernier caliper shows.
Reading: 34.3 mm
